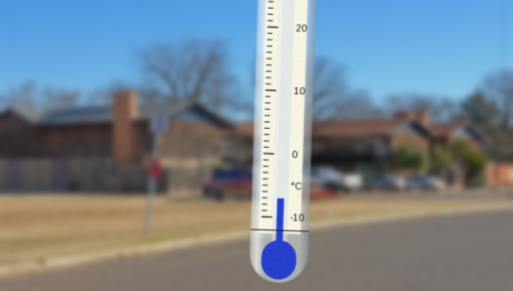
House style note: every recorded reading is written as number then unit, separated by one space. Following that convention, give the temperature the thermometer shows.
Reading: -7 °C
